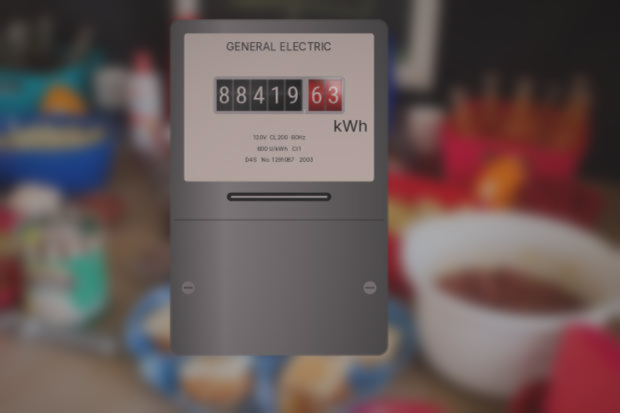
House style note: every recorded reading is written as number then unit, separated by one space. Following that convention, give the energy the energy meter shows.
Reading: 88419.63 kWh
